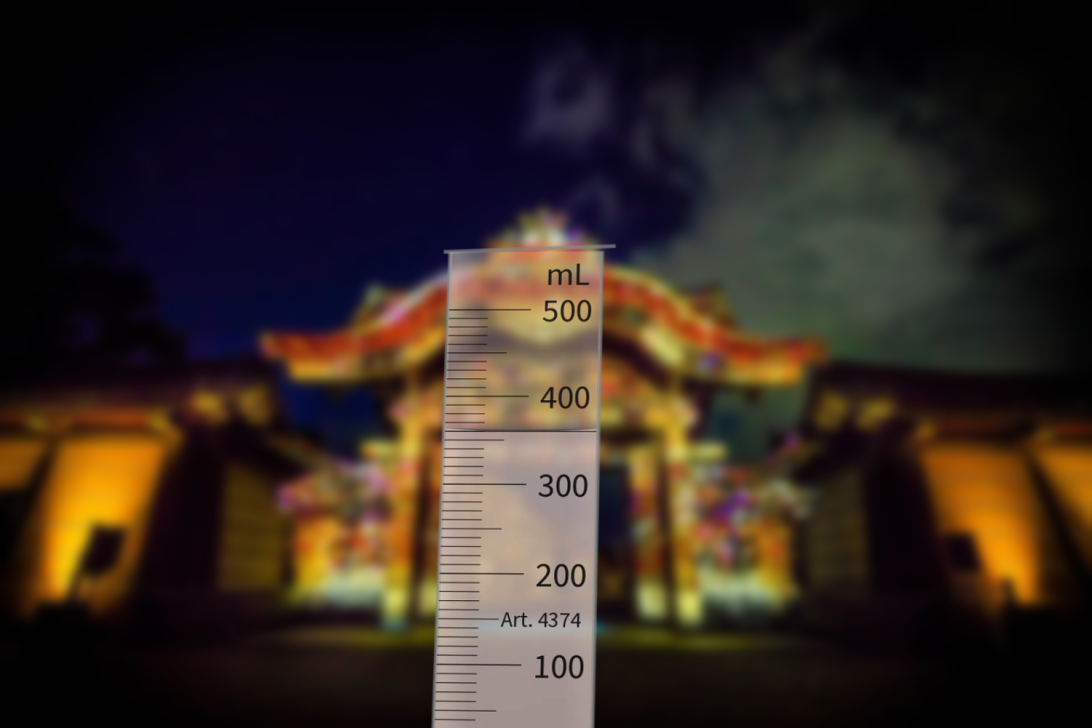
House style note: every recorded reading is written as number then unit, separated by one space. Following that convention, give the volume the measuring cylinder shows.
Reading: 360 mL
